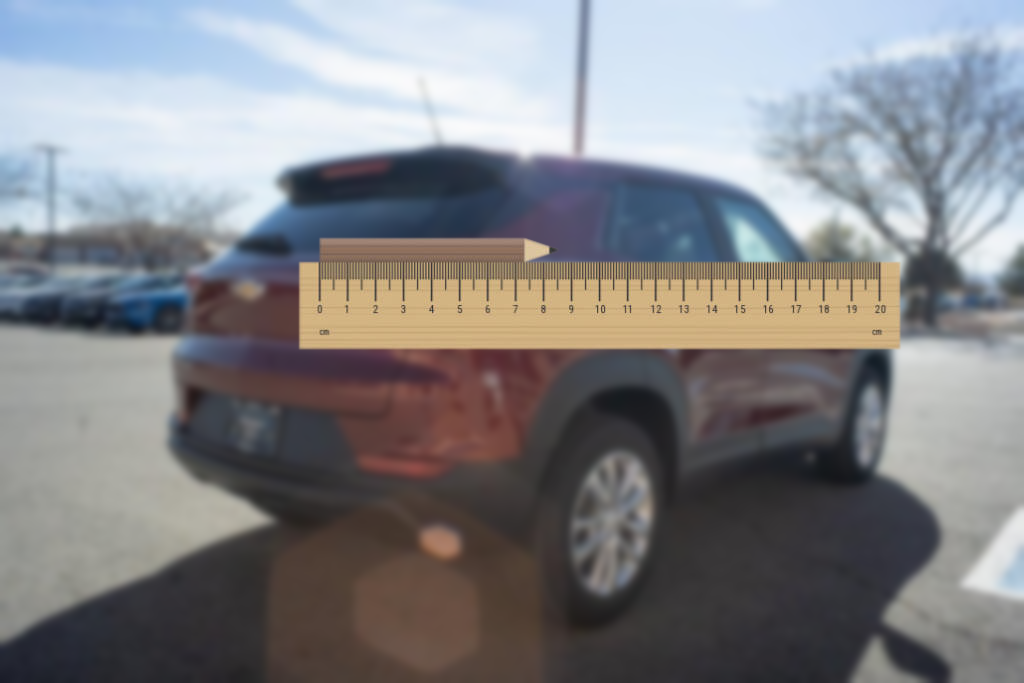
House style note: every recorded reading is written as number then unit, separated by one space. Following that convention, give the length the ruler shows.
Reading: 8.5 cm
